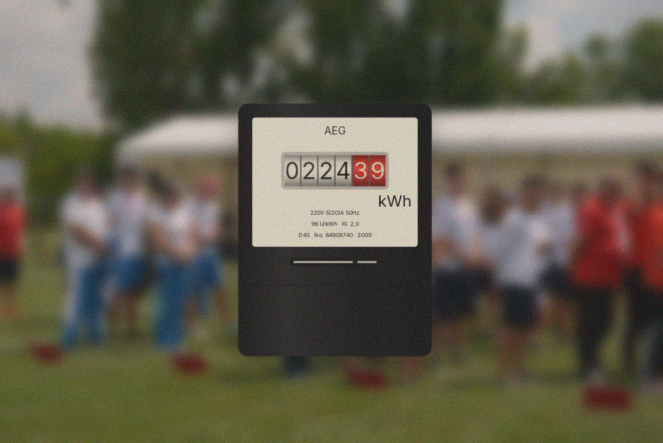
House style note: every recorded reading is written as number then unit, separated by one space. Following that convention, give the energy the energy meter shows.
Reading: 224.39 kWh
